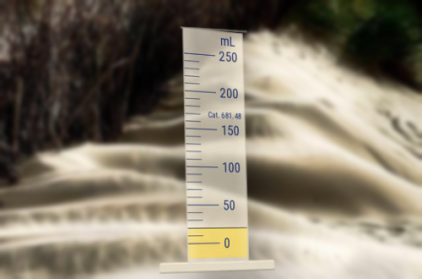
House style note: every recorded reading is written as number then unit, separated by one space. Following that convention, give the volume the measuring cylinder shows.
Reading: 20 mL
